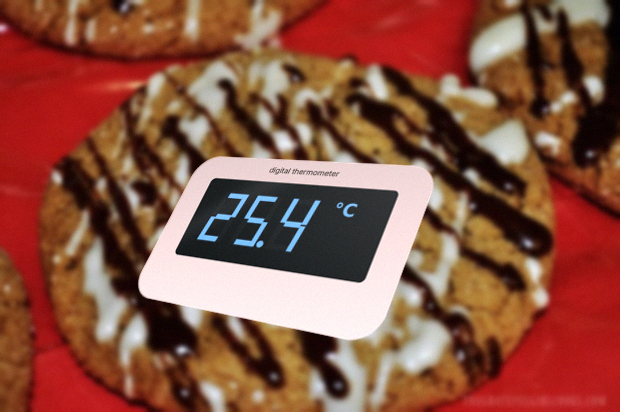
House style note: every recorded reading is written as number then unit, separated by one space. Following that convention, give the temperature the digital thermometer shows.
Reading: 25.4 °C
